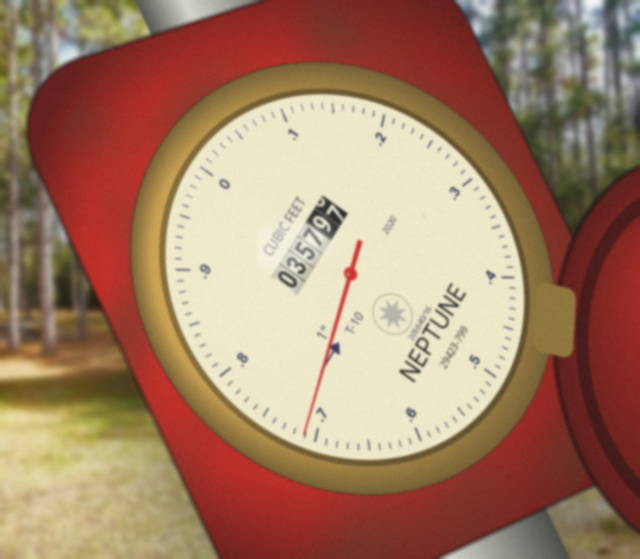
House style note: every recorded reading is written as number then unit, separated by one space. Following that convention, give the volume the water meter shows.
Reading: 35796.71 ft³
